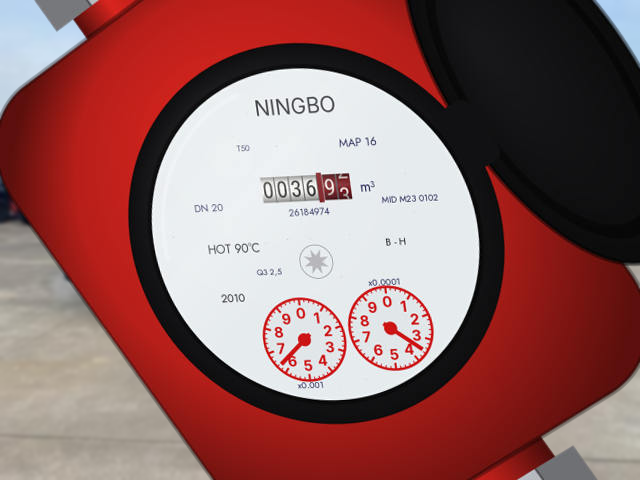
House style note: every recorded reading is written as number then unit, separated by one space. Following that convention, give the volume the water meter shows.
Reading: 36.9263 m³
